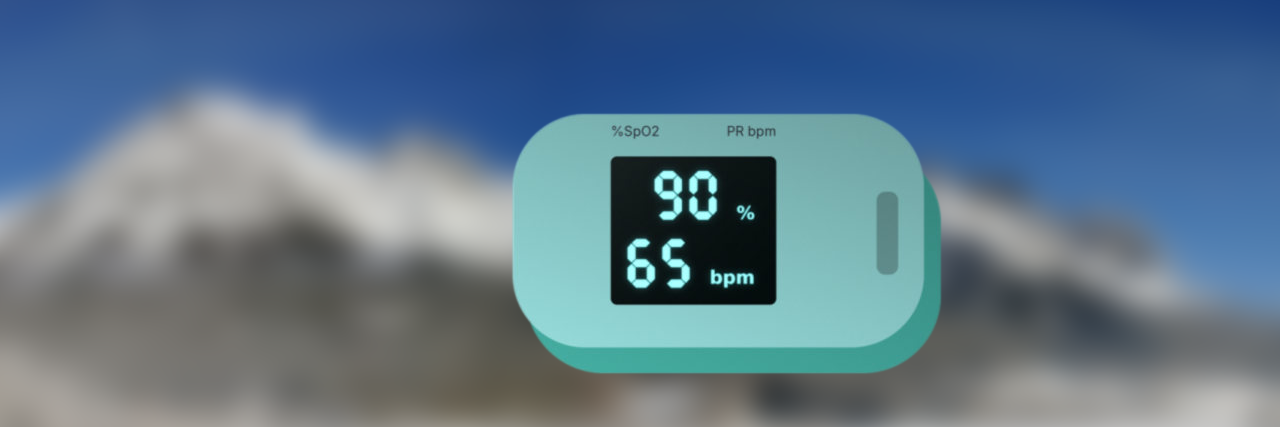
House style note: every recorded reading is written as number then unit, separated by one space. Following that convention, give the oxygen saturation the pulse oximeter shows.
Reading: 90 %
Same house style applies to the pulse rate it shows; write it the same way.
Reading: 65 bpm
